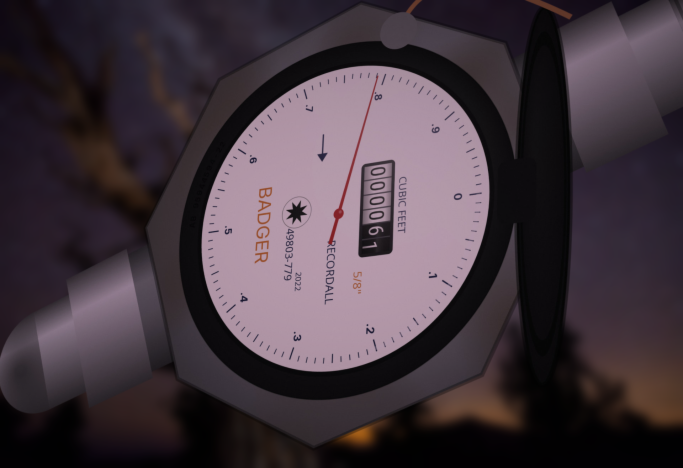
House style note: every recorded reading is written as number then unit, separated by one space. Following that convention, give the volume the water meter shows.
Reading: 60.79 ft³
